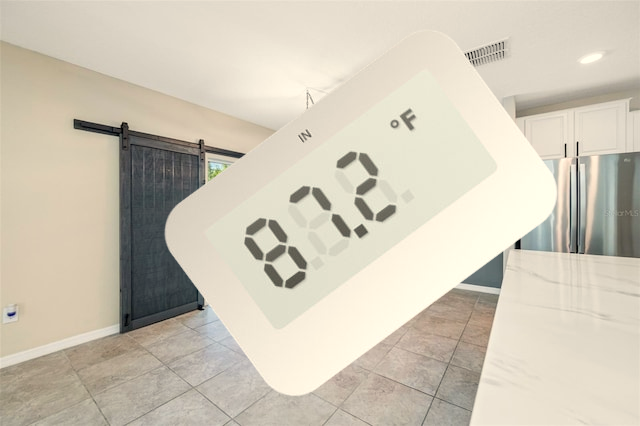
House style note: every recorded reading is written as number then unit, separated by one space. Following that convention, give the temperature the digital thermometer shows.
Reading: 87.2 °F
